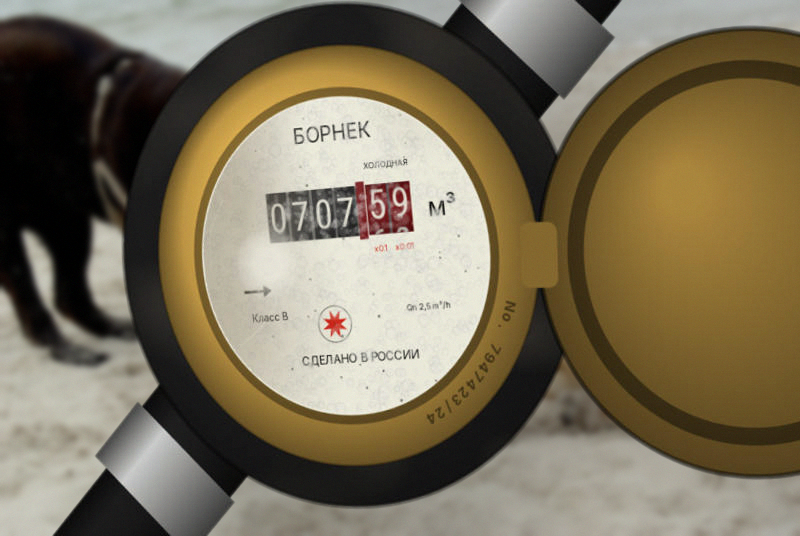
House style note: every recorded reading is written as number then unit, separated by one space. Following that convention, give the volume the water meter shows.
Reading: 707.59 m³
